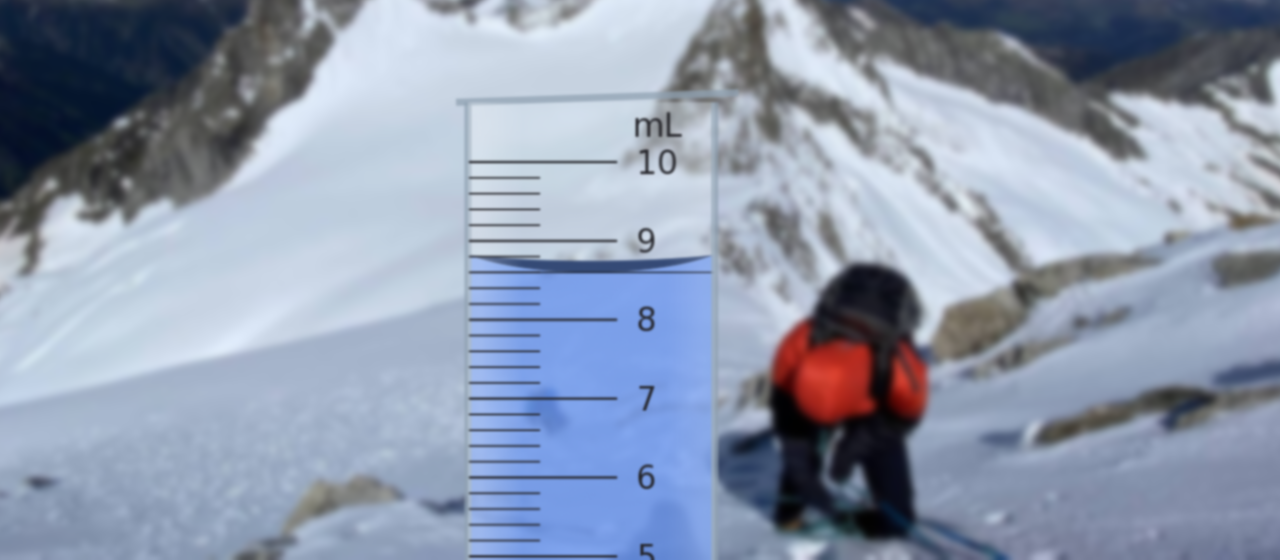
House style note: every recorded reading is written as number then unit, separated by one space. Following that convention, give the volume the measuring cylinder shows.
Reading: 8.6 mL
